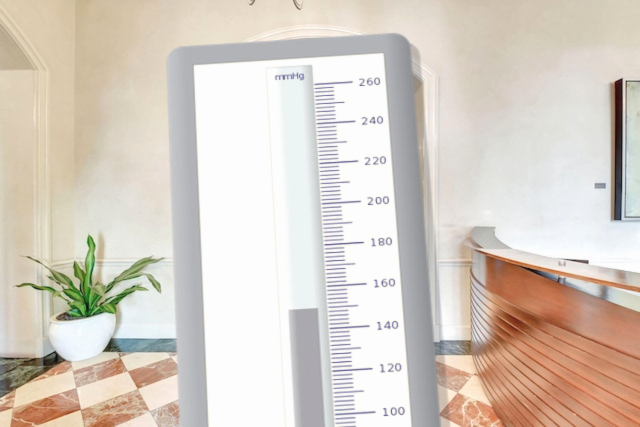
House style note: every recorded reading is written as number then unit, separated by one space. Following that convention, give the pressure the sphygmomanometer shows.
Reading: 150 mmHg
